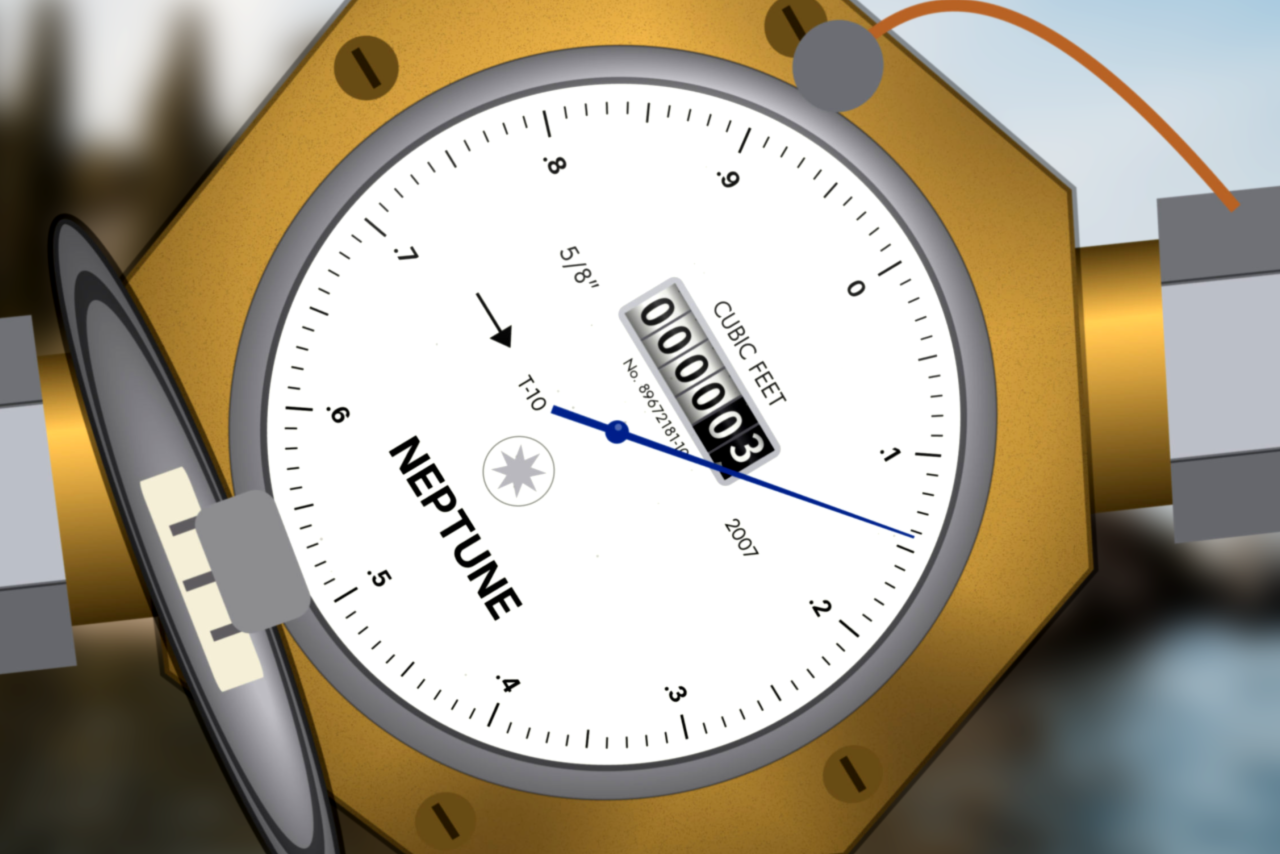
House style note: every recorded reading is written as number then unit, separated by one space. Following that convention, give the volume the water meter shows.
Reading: 3.14 ft³
